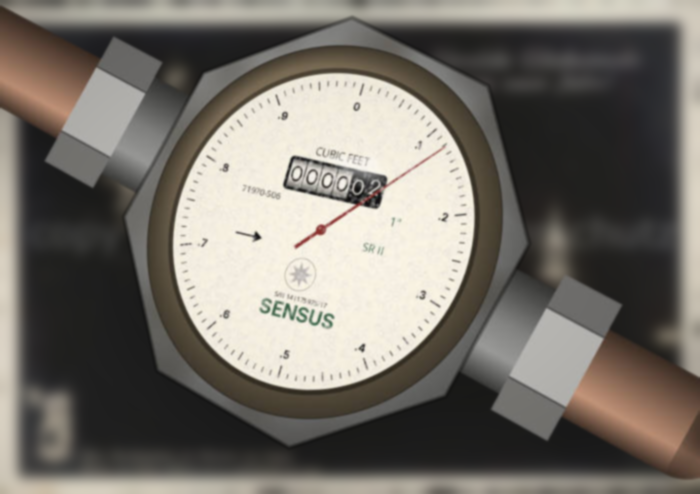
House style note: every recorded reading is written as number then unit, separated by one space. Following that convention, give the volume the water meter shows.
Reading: 2.12 ft³
